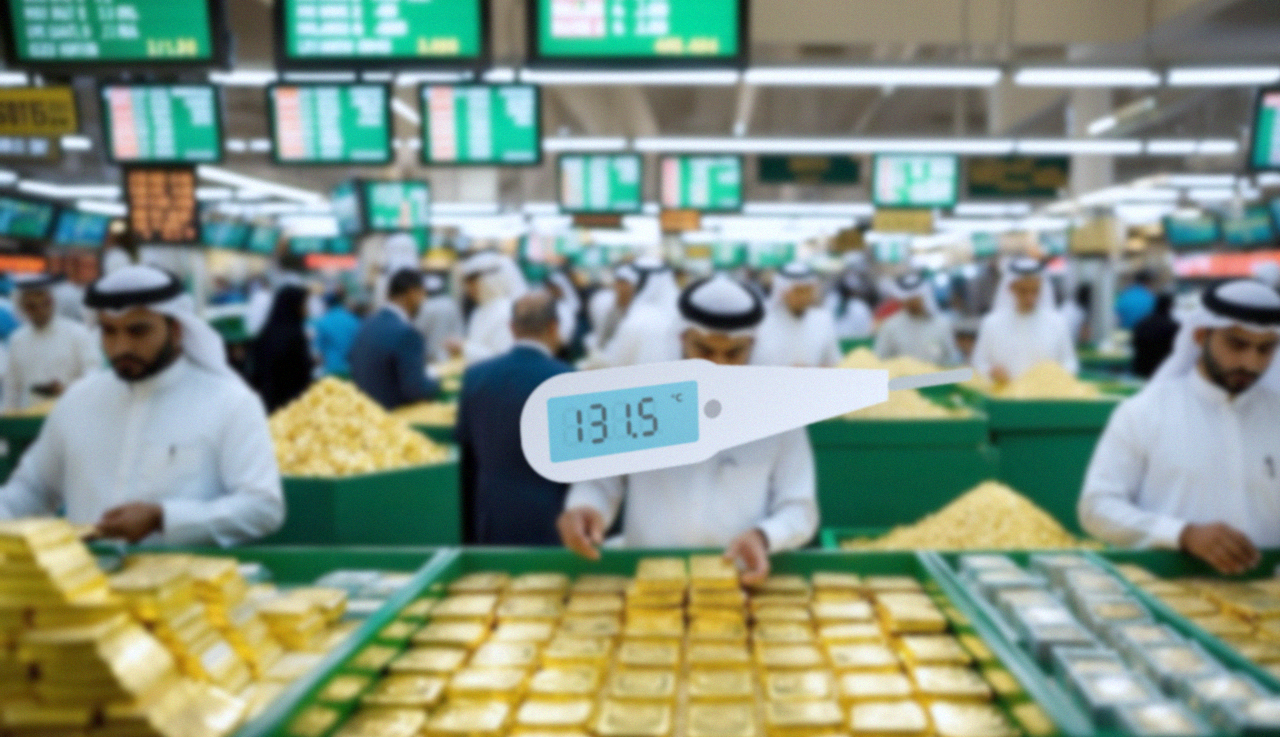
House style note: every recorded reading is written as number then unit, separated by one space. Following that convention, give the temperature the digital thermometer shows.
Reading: 131.5 °C
